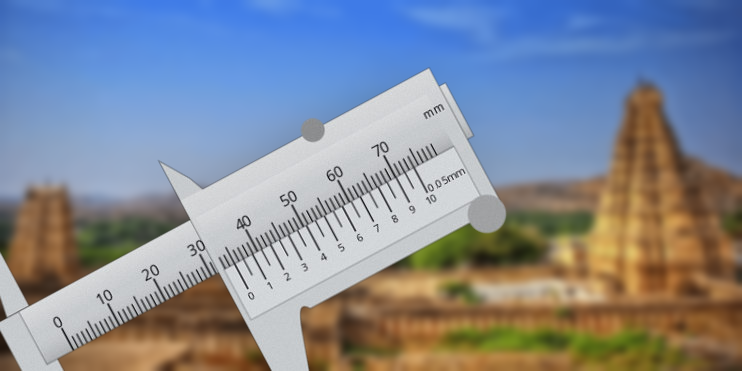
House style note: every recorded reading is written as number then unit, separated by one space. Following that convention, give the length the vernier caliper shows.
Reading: 35.0 mm
